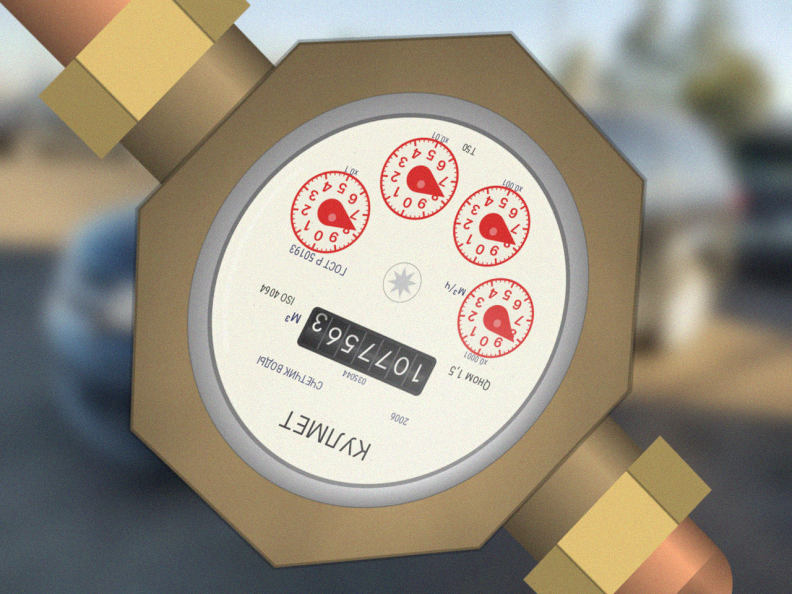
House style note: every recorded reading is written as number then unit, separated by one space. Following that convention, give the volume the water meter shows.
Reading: 1077562.7778 m³
